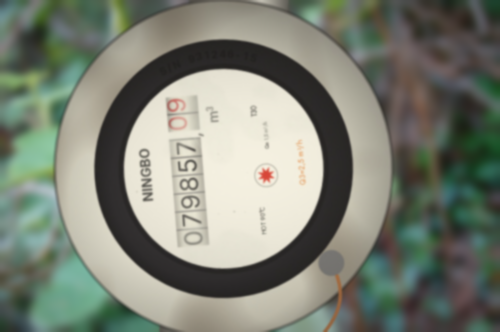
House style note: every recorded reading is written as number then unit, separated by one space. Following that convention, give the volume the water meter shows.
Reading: 79857.09 m³
